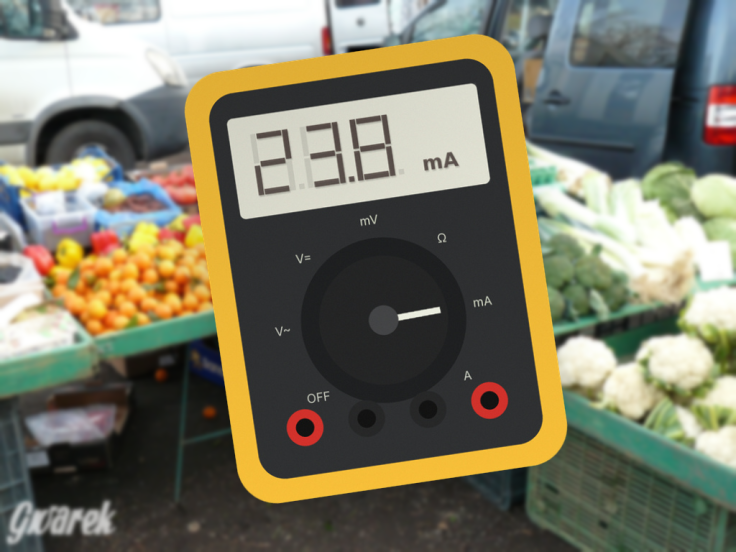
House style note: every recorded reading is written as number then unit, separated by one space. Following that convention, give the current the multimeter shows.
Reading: 23.8 mA
